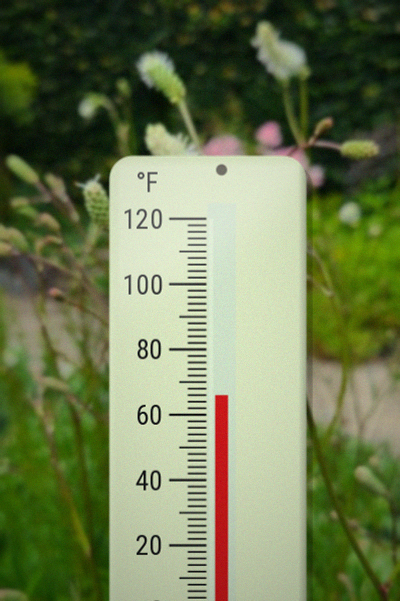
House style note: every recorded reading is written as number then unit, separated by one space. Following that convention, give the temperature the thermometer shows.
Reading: 66 °F
